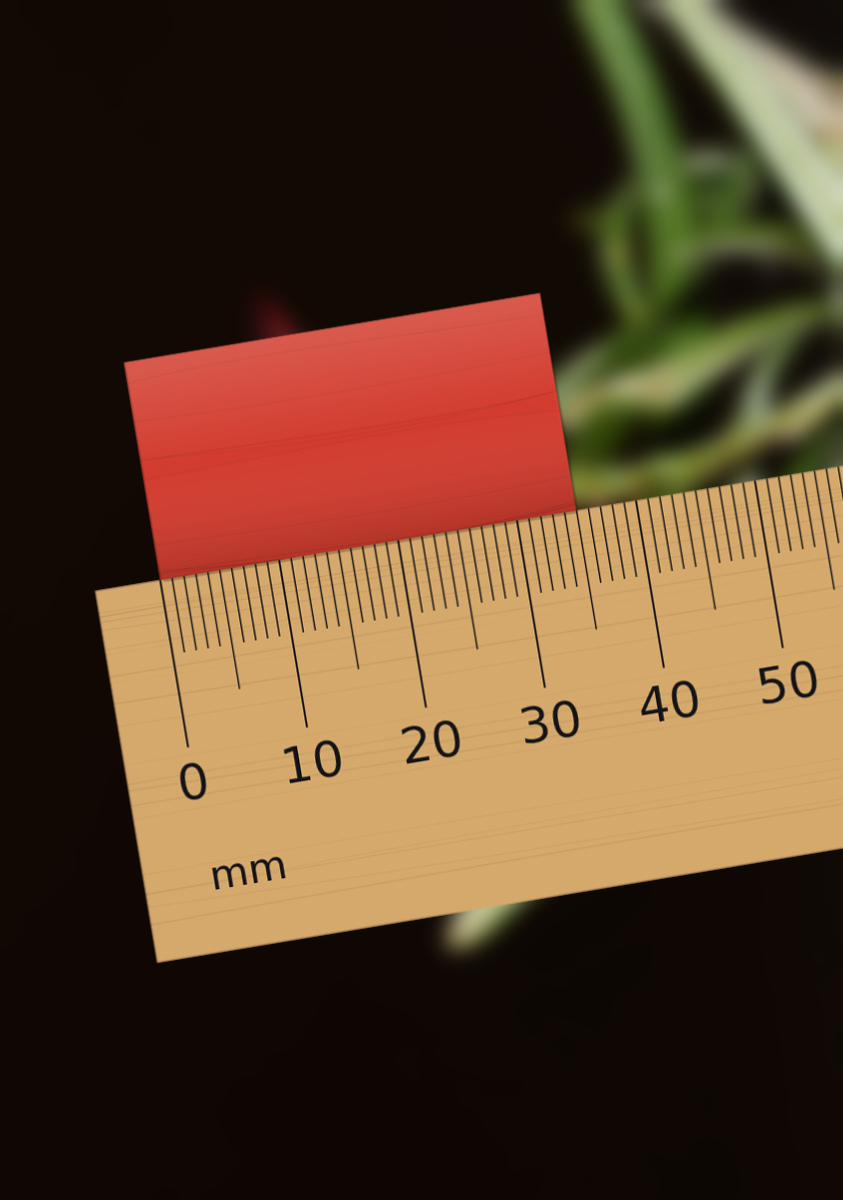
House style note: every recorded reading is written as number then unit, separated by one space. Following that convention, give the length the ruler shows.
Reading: 35 mm
